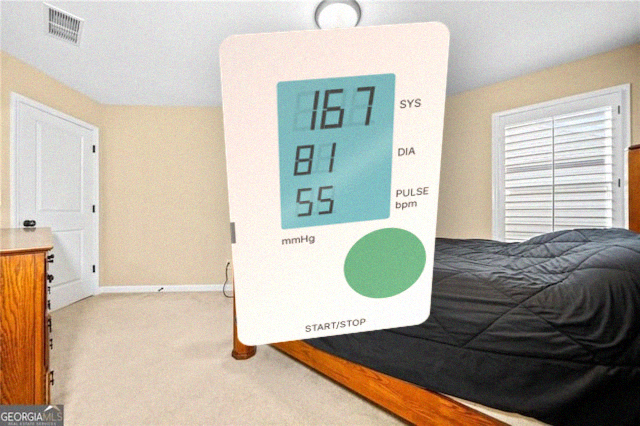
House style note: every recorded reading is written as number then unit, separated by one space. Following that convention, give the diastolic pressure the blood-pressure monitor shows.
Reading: 81 mmHg
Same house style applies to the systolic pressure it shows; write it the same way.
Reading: 167 mmHg
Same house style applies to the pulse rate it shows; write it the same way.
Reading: 55 bpm
